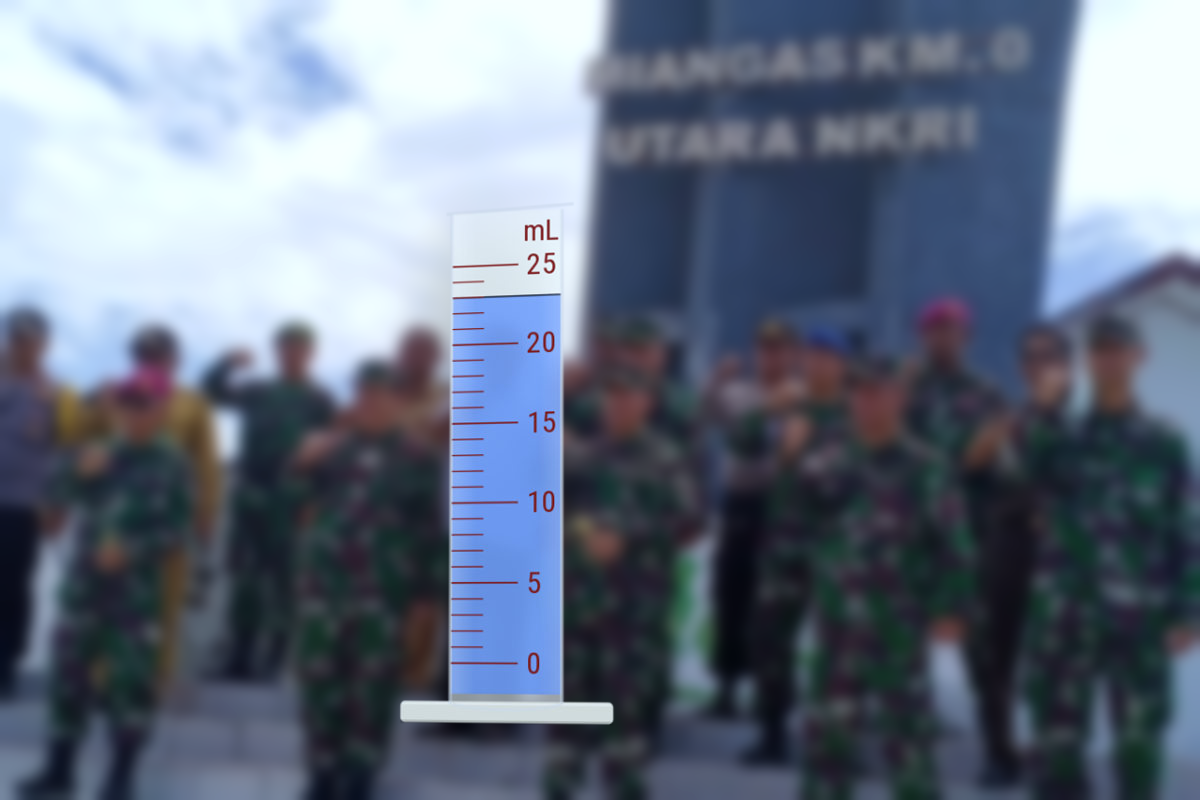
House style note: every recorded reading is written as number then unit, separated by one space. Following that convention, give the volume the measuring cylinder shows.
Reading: 23 mL
